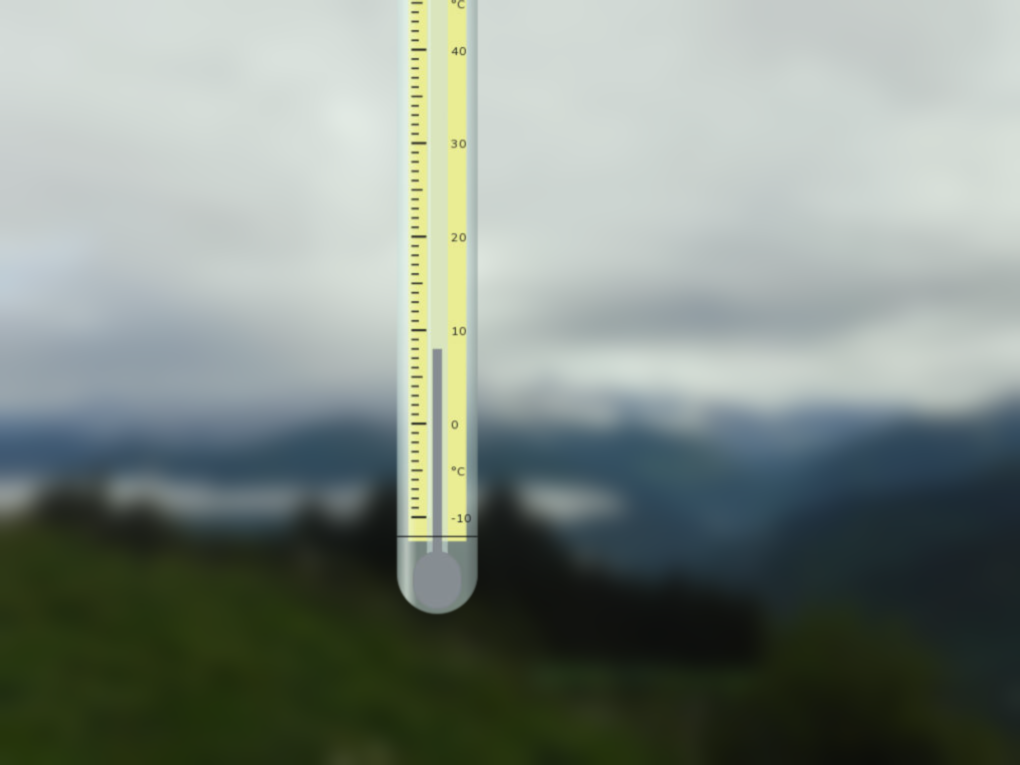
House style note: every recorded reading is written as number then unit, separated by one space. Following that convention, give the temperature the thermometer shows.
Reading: 8 °C
